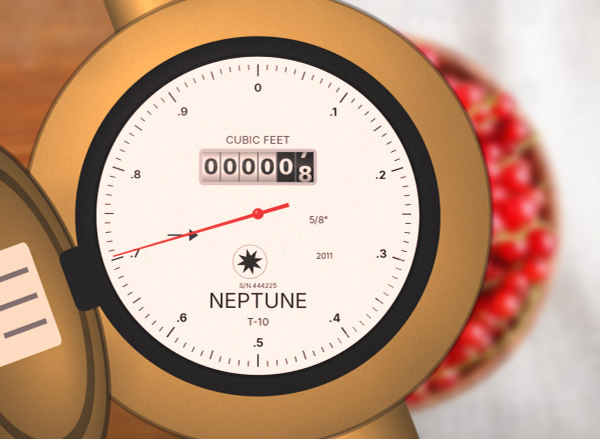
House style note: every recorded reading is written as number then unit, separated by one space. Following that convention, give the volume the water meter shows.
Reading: 7.70 ft³
